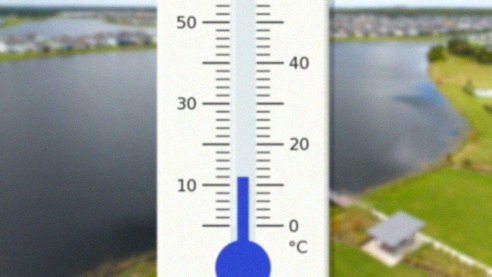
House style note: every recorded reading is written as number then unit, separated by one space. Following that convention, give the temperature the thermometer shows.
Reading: 12 °C
